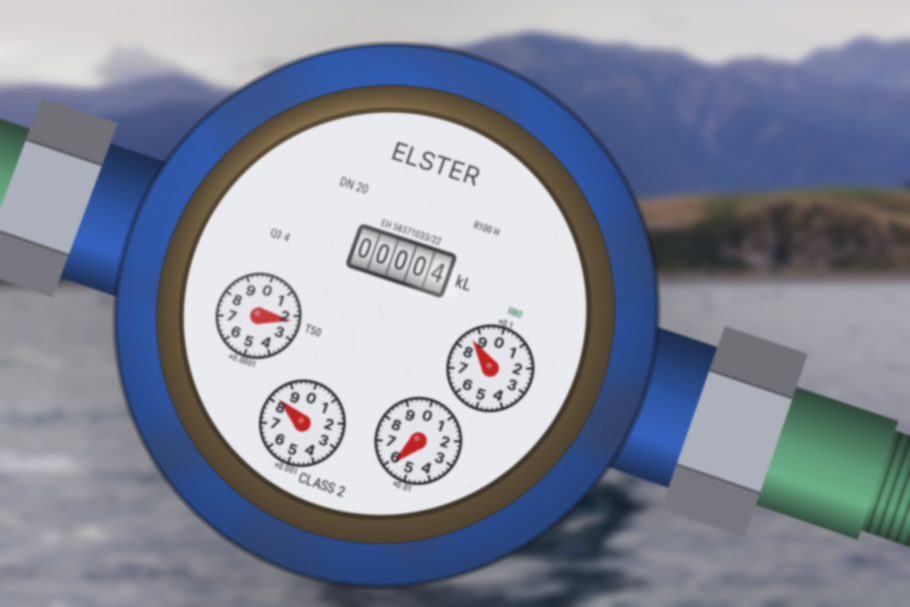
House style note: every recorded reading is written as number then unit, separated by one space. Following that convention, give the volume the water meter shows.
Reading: 4.8582 kL
